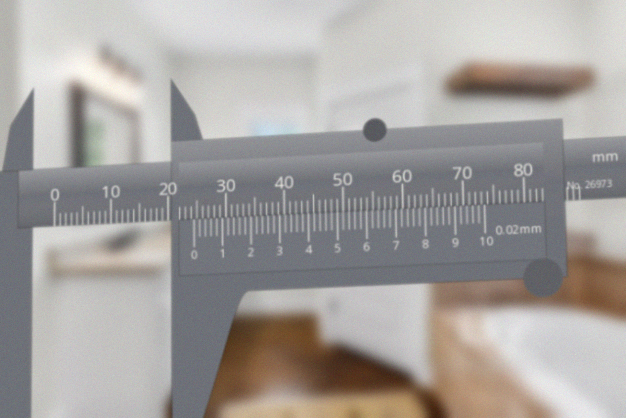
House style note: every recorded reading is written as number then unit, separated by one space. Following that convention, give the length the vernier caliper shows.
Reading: 24.5 mm
